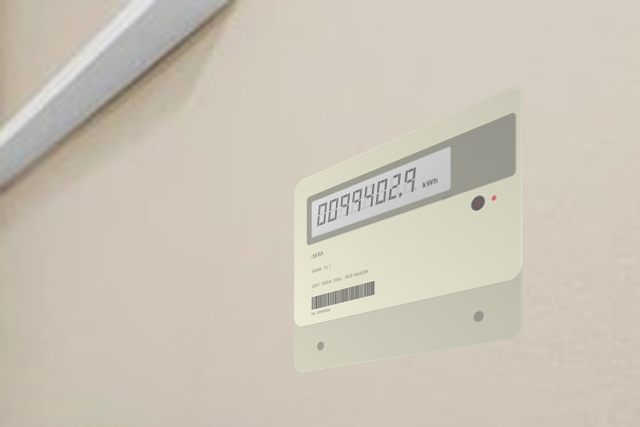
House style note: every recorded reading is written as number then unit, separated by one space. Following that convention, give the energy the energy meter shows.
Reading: 99402.9 kWh
